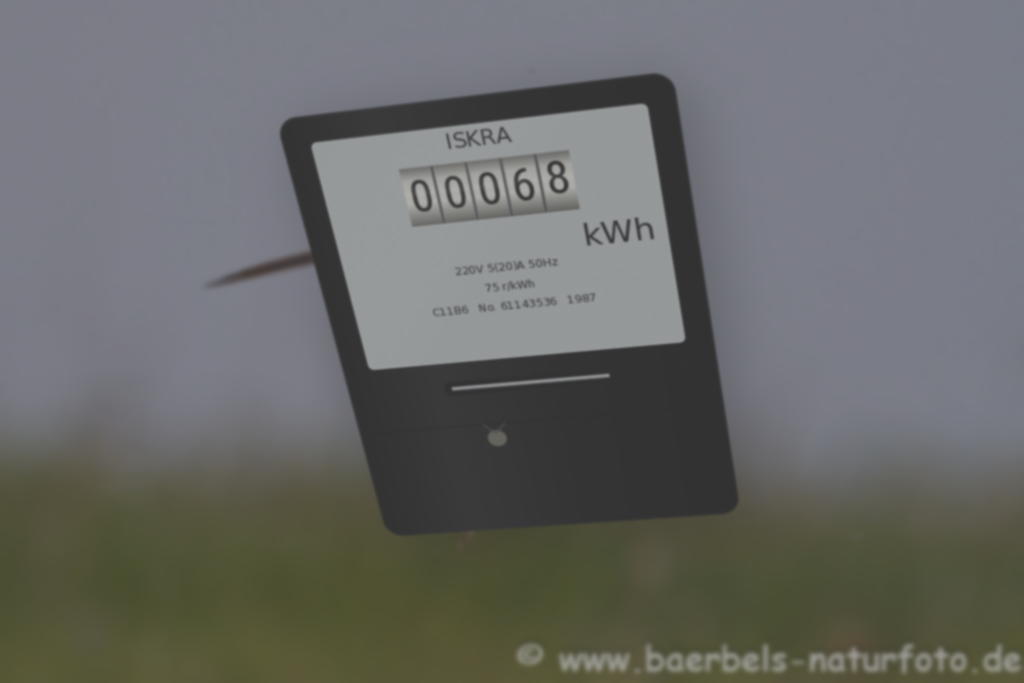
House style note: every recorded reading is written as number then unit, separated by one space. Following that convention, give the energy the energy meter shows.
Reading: 68 kWh
